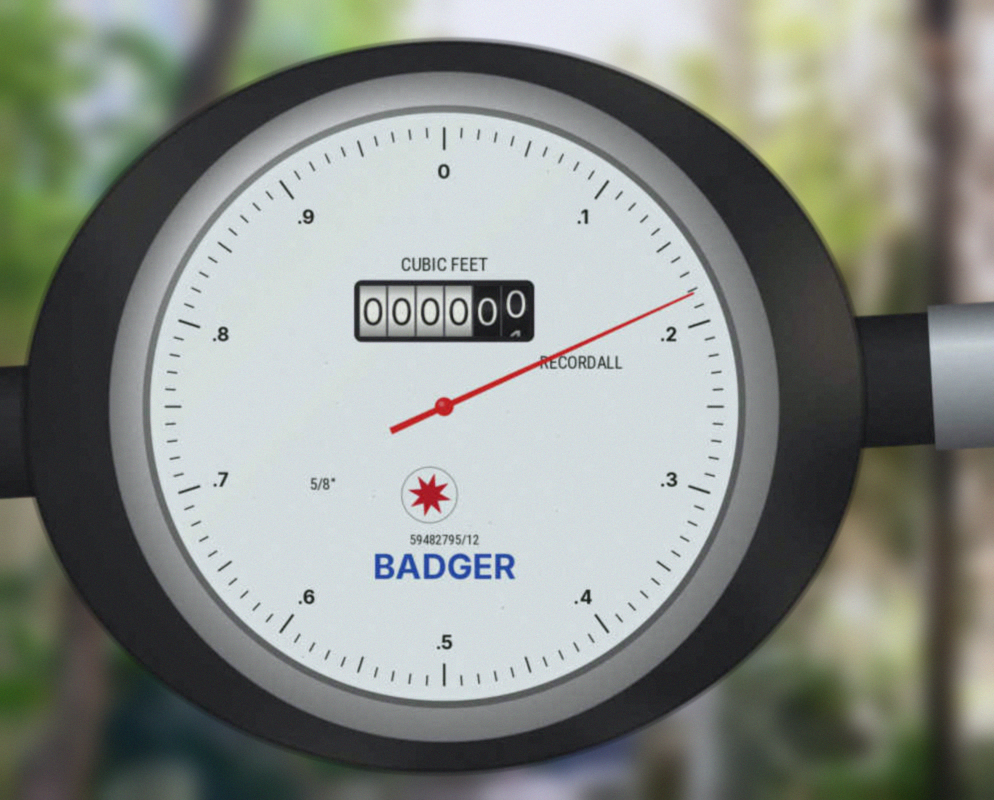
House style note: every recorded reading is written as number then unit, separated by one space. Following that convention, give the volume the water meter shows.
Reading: 0.18 ft³
